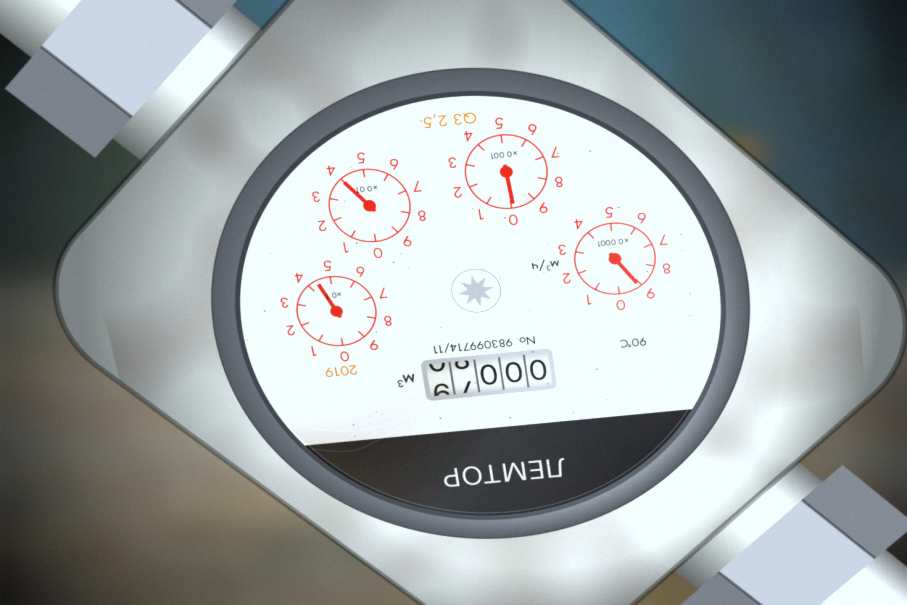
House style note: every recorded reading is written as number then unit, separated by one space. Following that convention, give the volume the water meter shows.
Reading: 79.4399 m³
